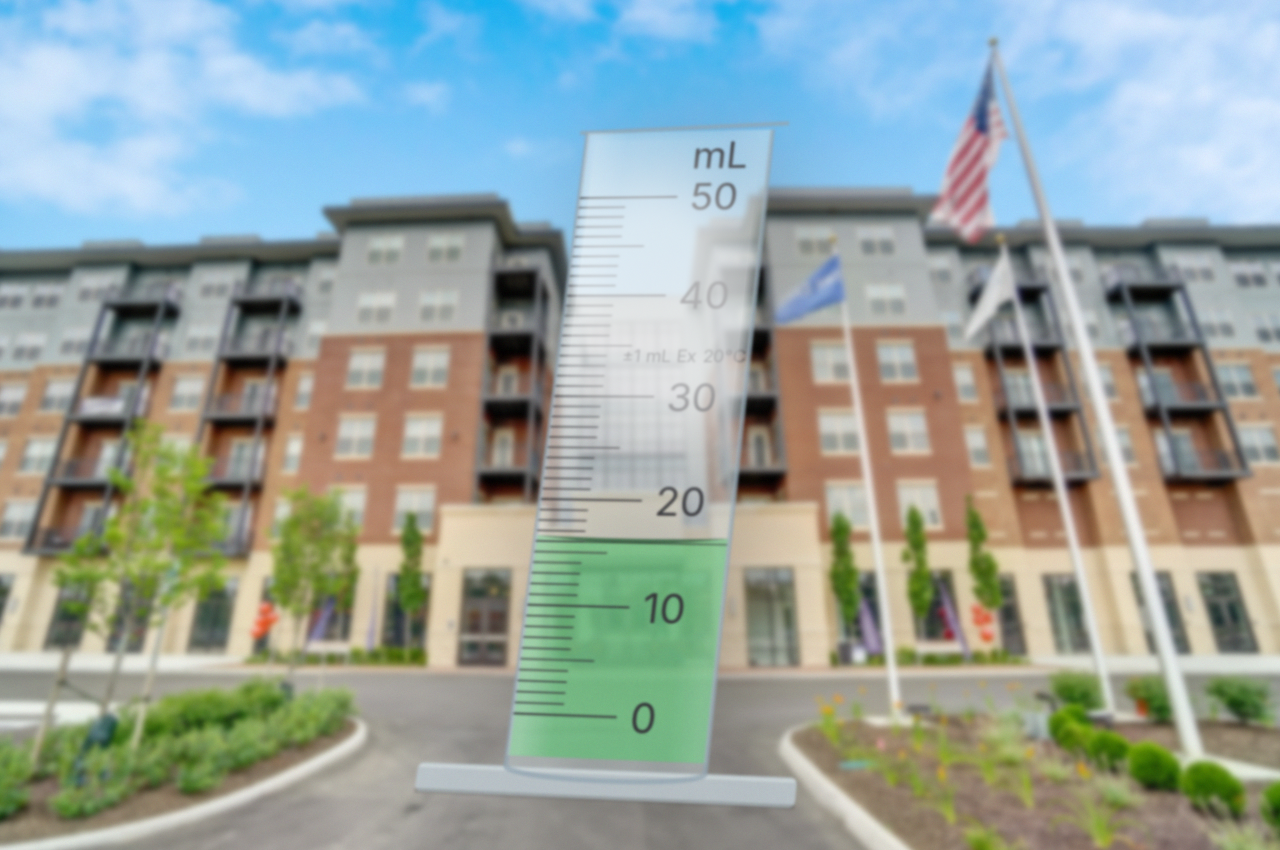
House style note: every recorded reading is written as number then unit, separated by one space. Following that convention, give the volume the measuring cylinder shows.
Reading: 16 mL
